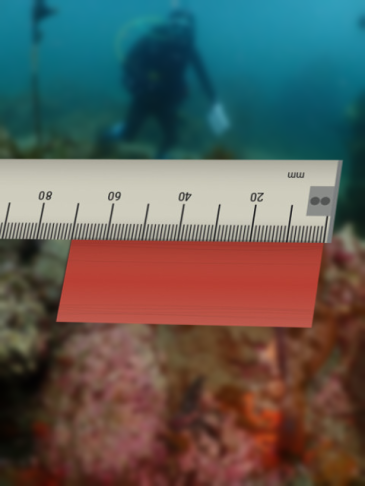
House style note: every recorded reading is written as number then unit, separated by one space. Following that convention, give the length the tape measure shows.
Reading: 70 mm
